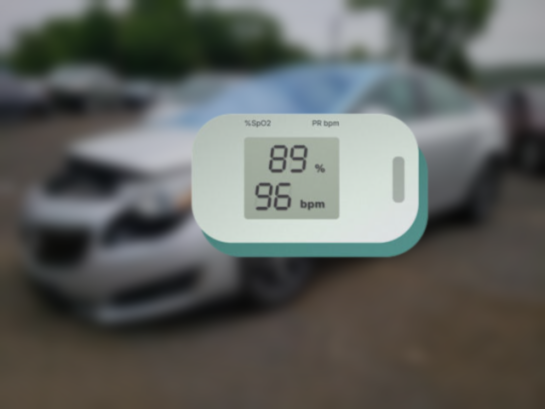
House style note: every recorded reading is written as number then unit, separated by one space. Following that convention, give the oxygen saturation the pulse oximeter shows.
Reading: 89 %
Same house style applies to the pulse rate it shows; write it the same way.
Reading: 96 bpm
